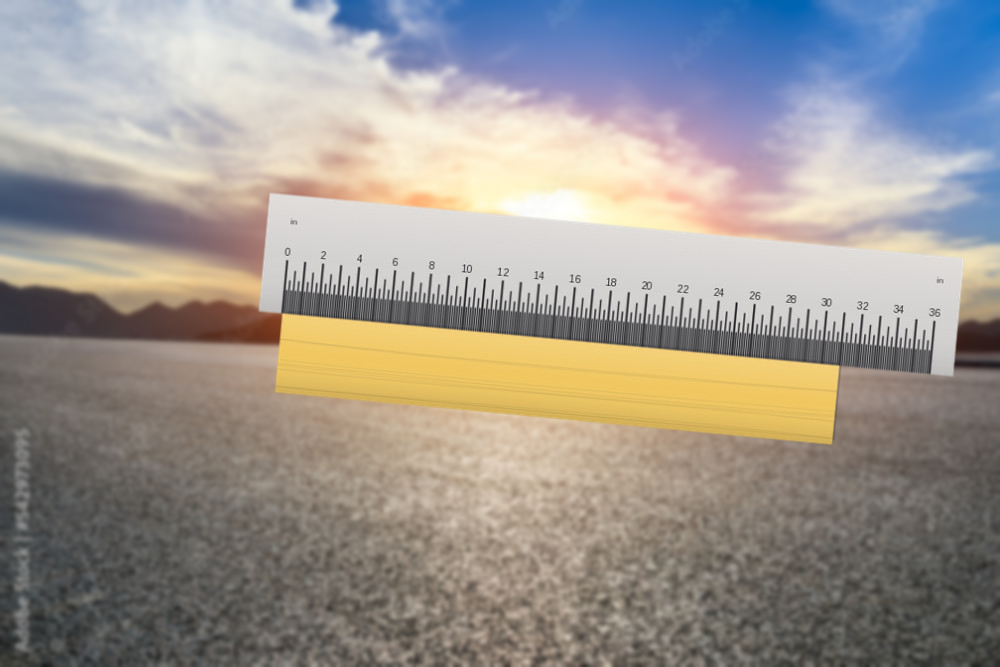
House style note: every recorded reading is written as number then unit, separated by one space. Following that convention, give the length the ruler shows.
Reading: 31 in
